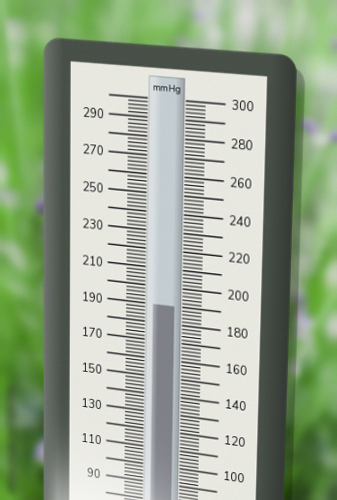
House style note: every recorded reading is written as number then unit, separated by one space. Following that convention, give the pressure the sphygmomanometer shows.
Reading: 190 mmHg
